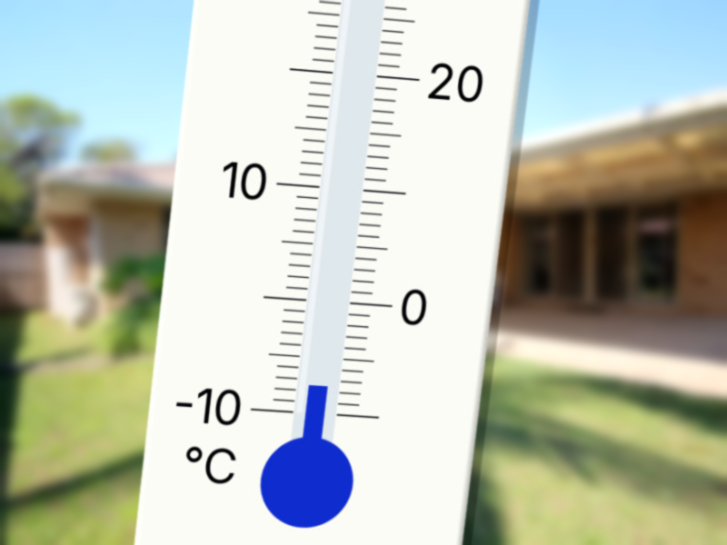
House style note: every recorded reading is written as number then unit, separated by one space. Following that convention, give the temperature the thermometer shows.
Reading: -7.5 °C
